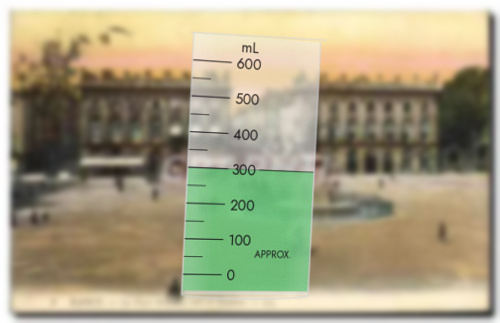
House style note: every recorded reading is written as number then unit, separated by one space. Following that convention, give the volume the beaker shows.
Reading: 300 mL
